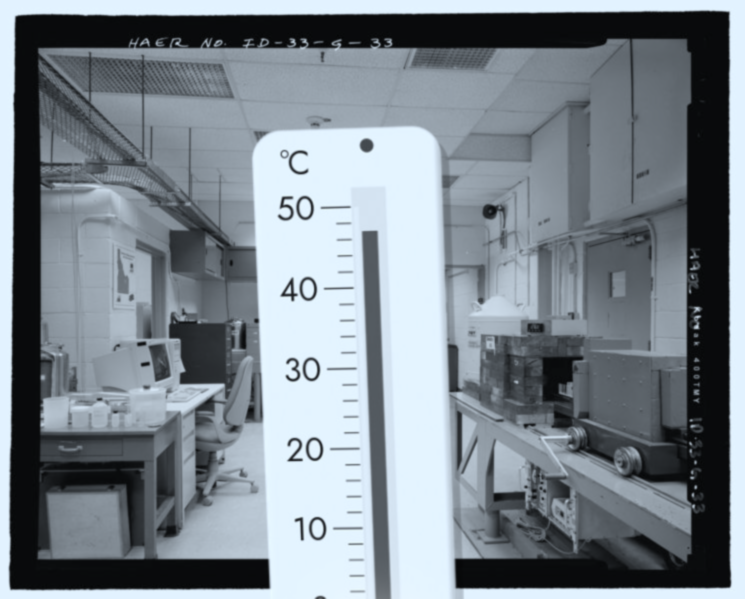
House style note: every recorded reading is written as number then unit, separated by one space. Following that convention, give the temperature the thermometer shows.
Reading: 47 °C
